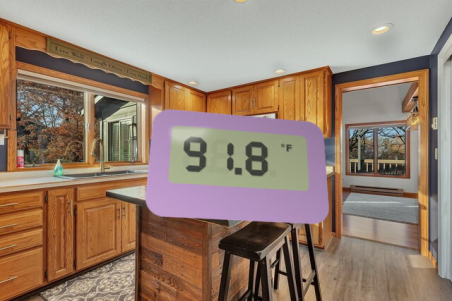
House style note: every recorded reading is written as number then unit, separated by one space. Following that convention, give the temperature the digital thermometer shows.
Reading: 91.8 °F
